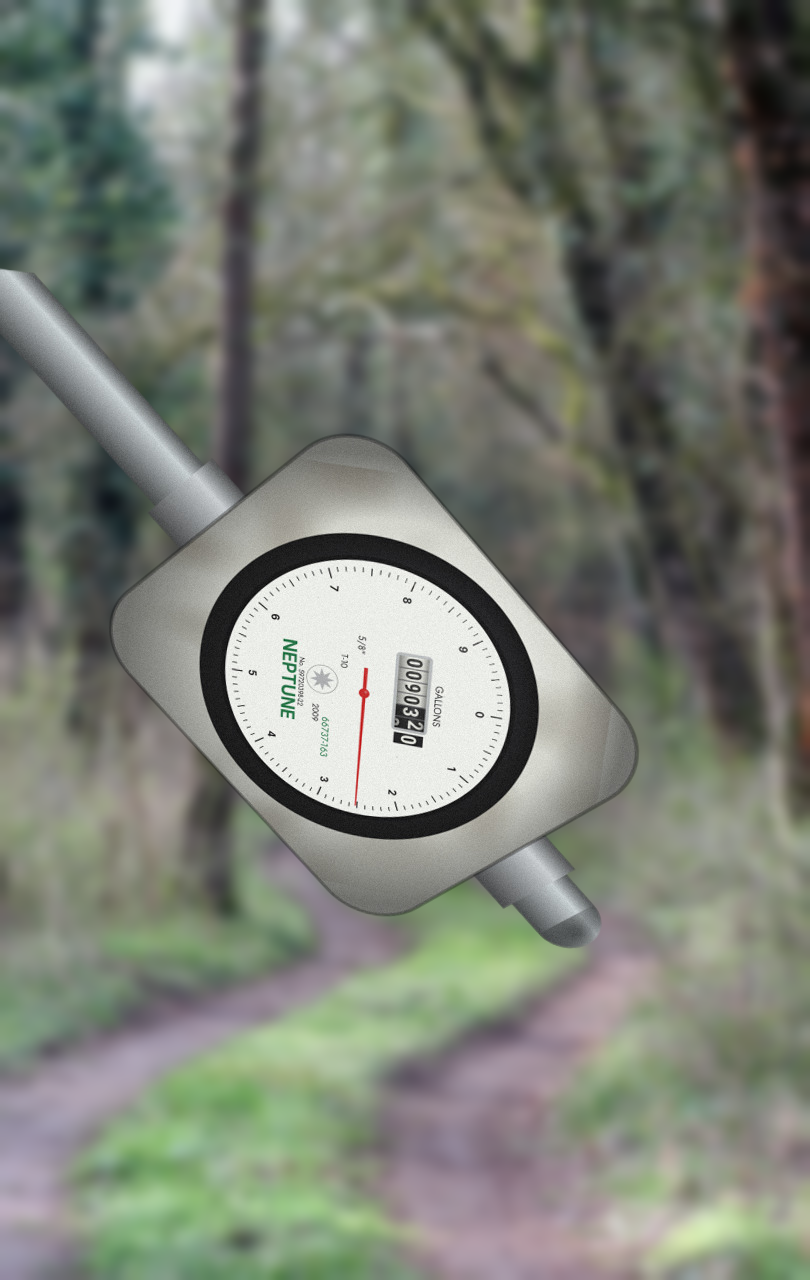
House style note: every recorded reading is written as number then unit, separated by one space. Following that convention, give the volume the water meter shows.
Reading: 90322.5 gal
